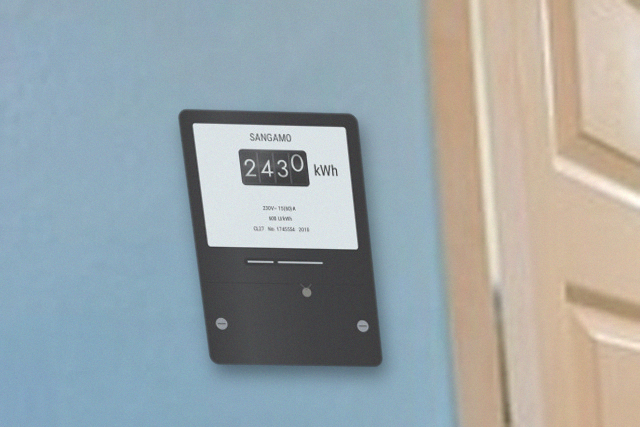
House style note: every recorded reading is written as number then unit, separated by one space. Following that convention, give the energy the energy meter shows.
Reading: 2430 kWh
